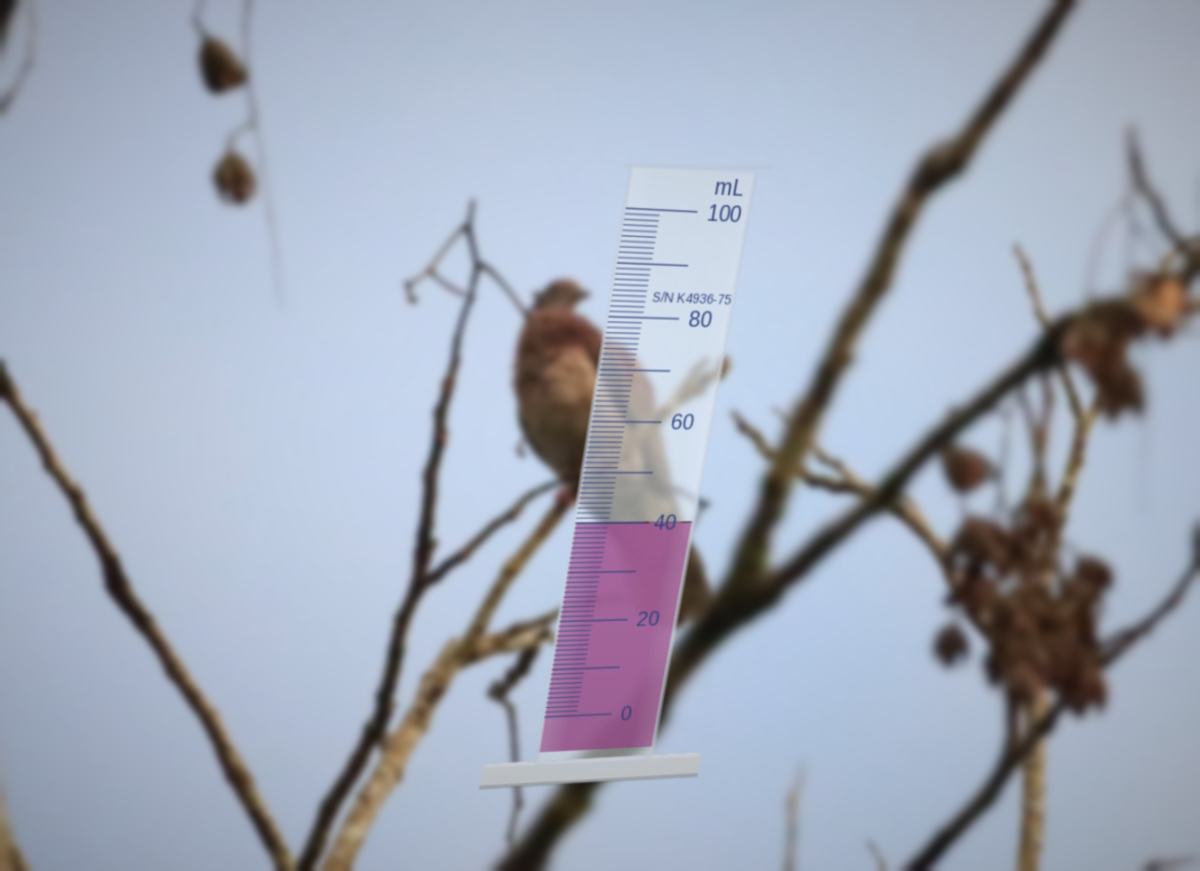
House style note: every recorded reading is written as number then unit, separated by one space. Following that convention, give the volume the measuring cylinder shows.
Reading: 40 mL
